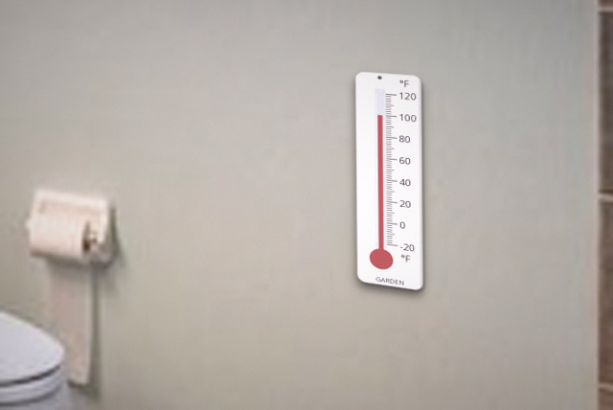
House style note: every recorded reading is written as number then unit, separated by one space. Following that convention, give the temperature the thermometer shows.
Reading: 100 °F
